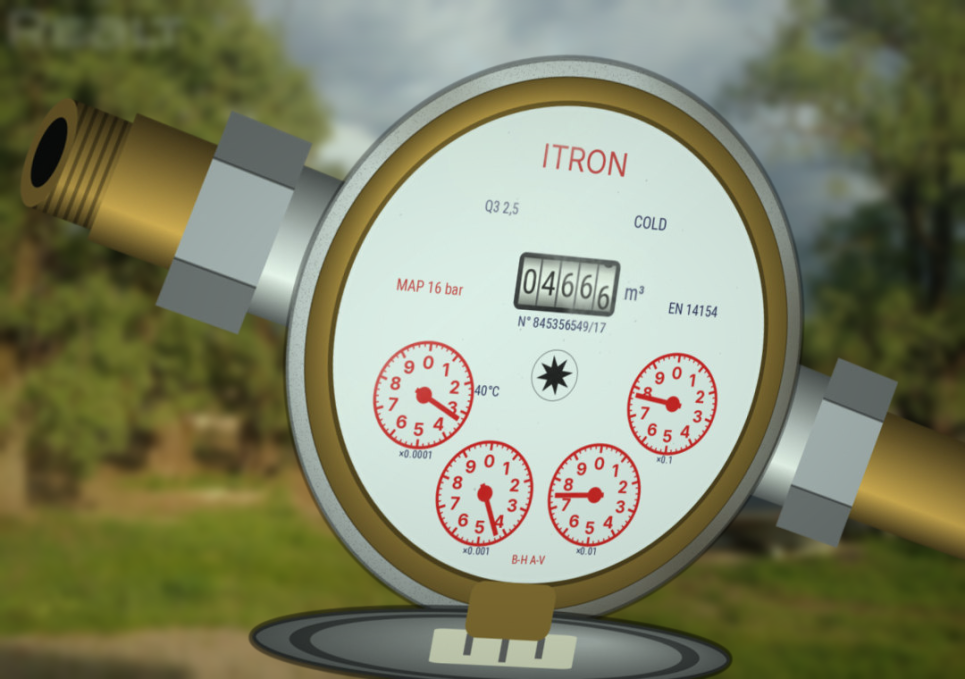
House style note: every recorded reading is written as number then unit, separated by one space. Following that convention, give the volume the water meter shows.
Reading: 4665.7743 m³
